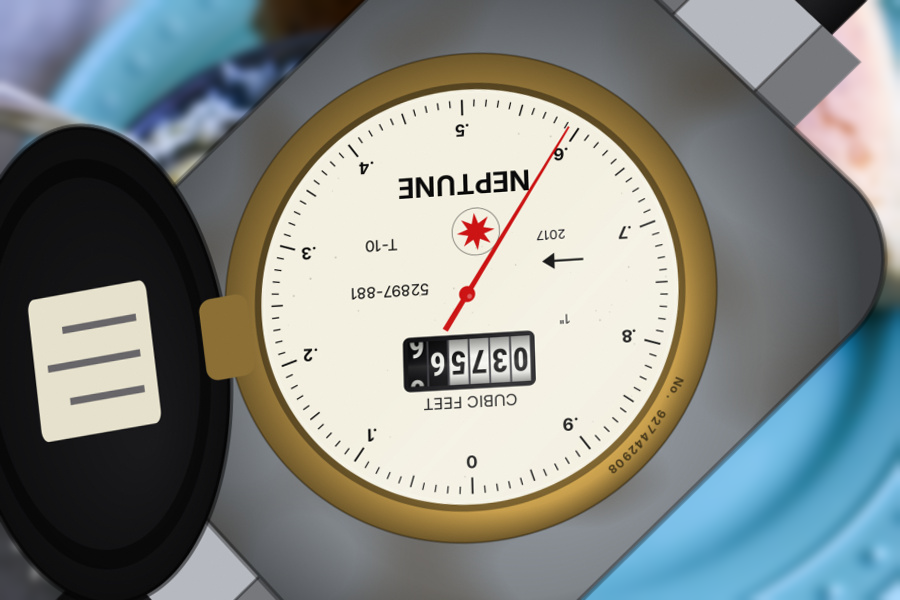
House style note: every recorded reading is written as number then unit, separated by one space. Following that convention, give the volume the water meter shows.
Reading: 37565.59 ft³
